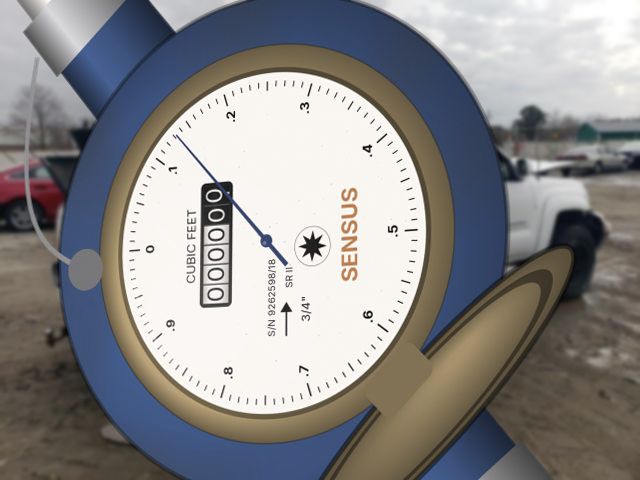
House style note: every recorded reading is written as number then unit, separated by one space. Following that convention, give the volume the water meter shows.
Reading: 0.13 ft³
